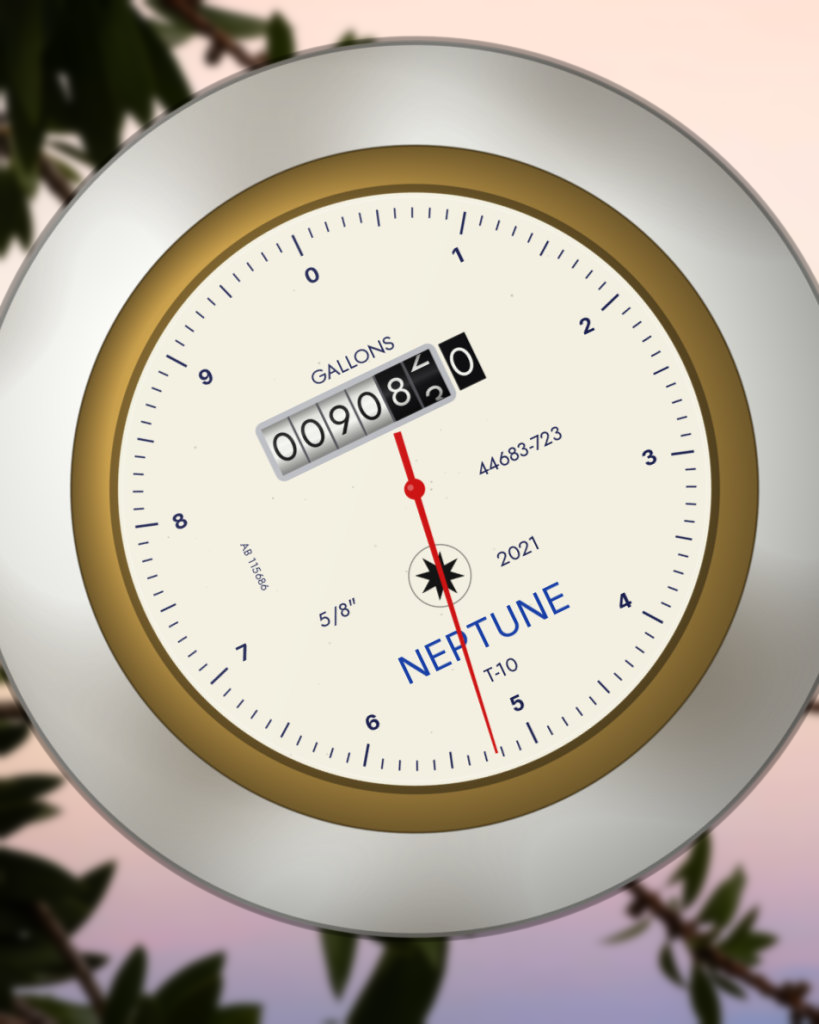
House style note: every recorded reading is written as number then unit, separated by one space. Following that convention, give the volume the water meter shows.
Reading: 90825.2 gal
